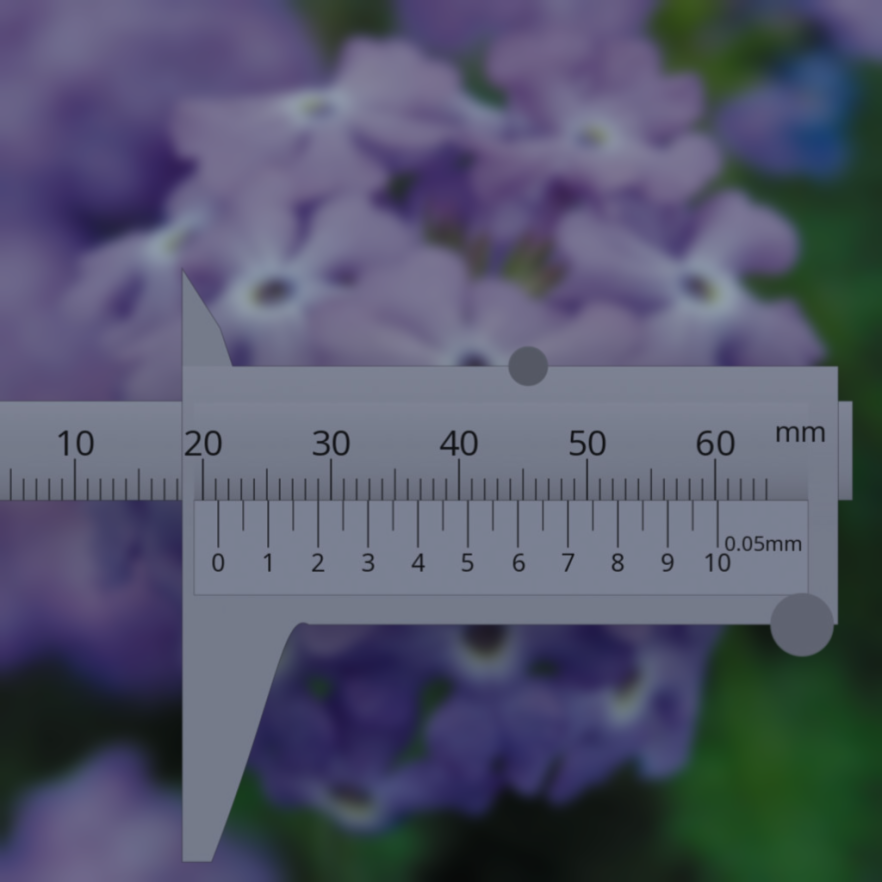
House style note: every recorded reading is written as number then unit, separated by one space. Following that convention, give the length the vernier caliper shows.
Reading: 21.2 mm
